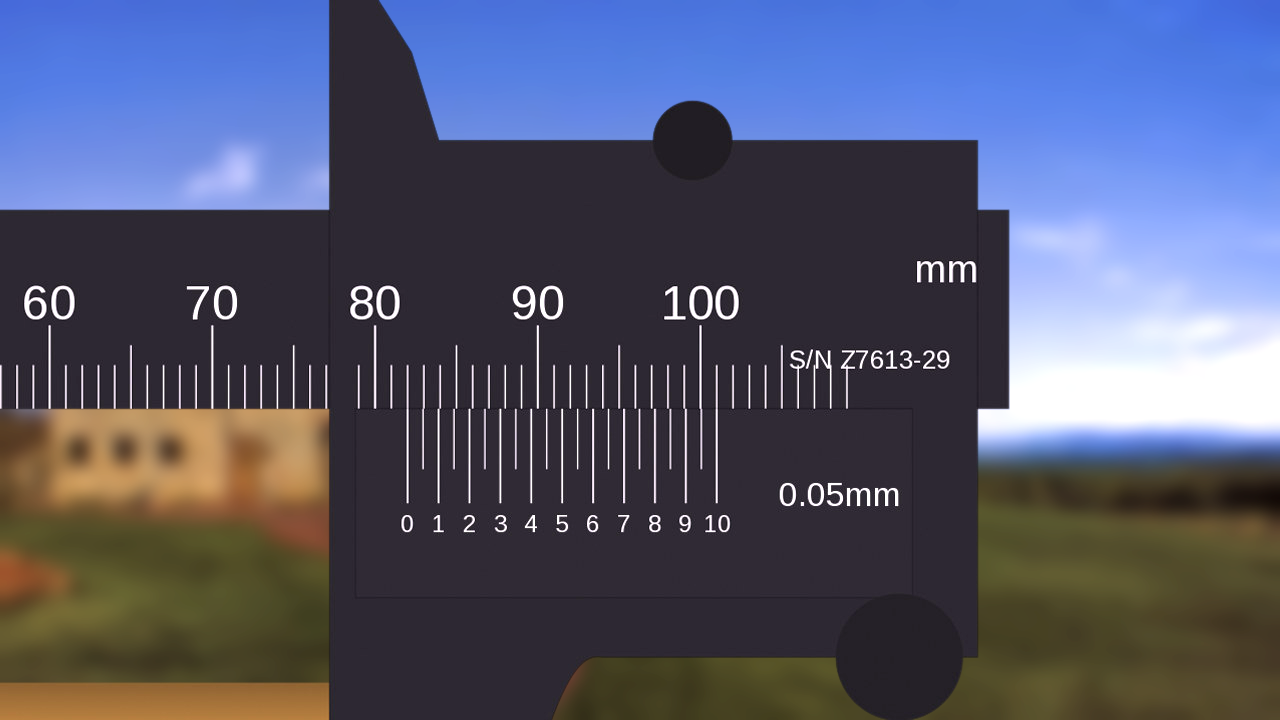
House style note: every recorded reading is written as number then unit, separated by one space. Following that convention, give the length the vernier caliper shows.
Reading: 82.0 mm
